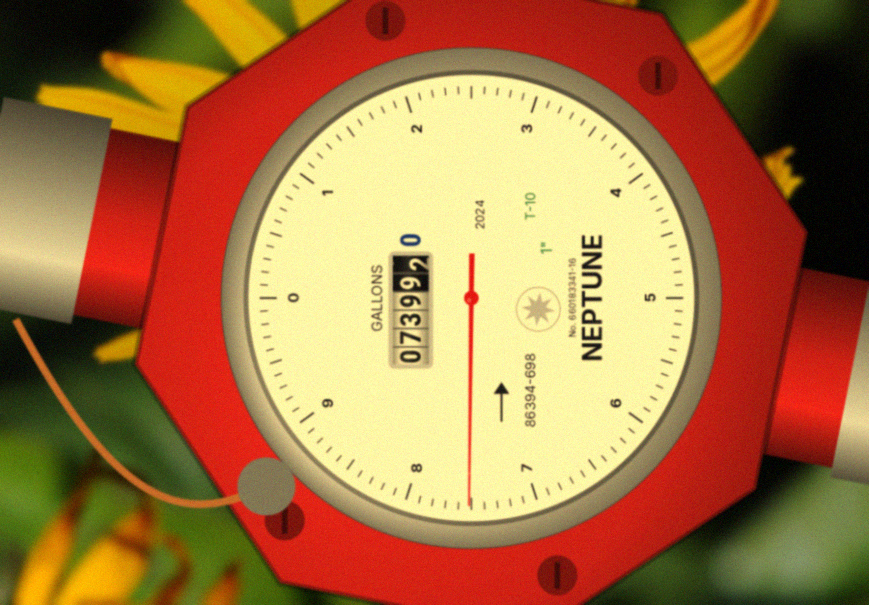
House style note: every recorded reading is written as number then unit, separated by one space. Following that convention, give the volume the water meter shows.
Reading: 739917.5 gal
